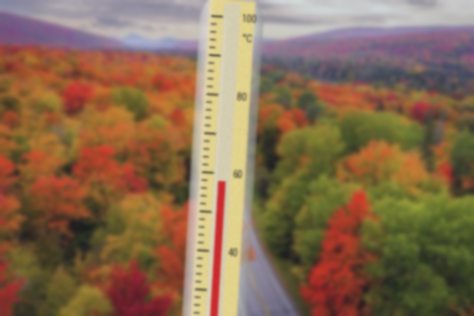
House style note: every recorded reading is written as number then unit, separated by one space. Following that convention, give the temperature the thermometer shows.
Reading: 58 °C
